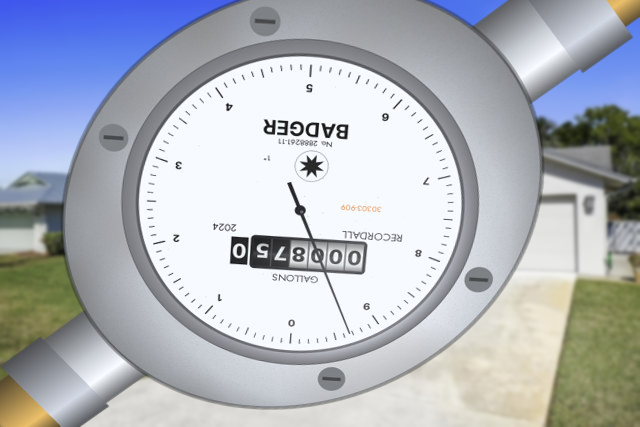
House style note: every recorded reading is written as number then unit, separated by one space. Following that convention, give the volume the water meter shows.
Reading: 8749.3 gal
